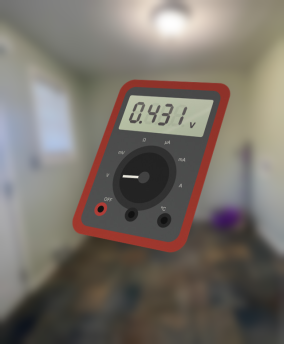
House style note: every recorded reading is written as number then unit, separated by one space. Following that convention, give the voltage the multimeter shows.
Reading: 0.431 V
